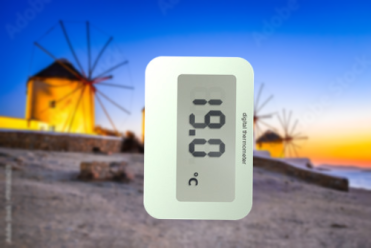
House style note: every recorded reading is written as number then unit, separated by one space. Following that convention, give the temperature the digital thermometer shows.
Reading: 19.0 °C
